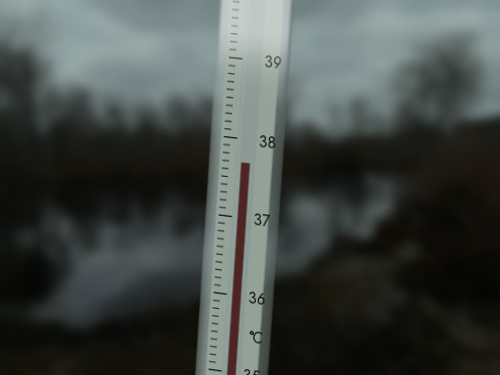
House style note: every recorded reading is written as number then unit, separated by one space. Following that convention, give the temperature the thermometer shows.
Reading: 37.7 °C
